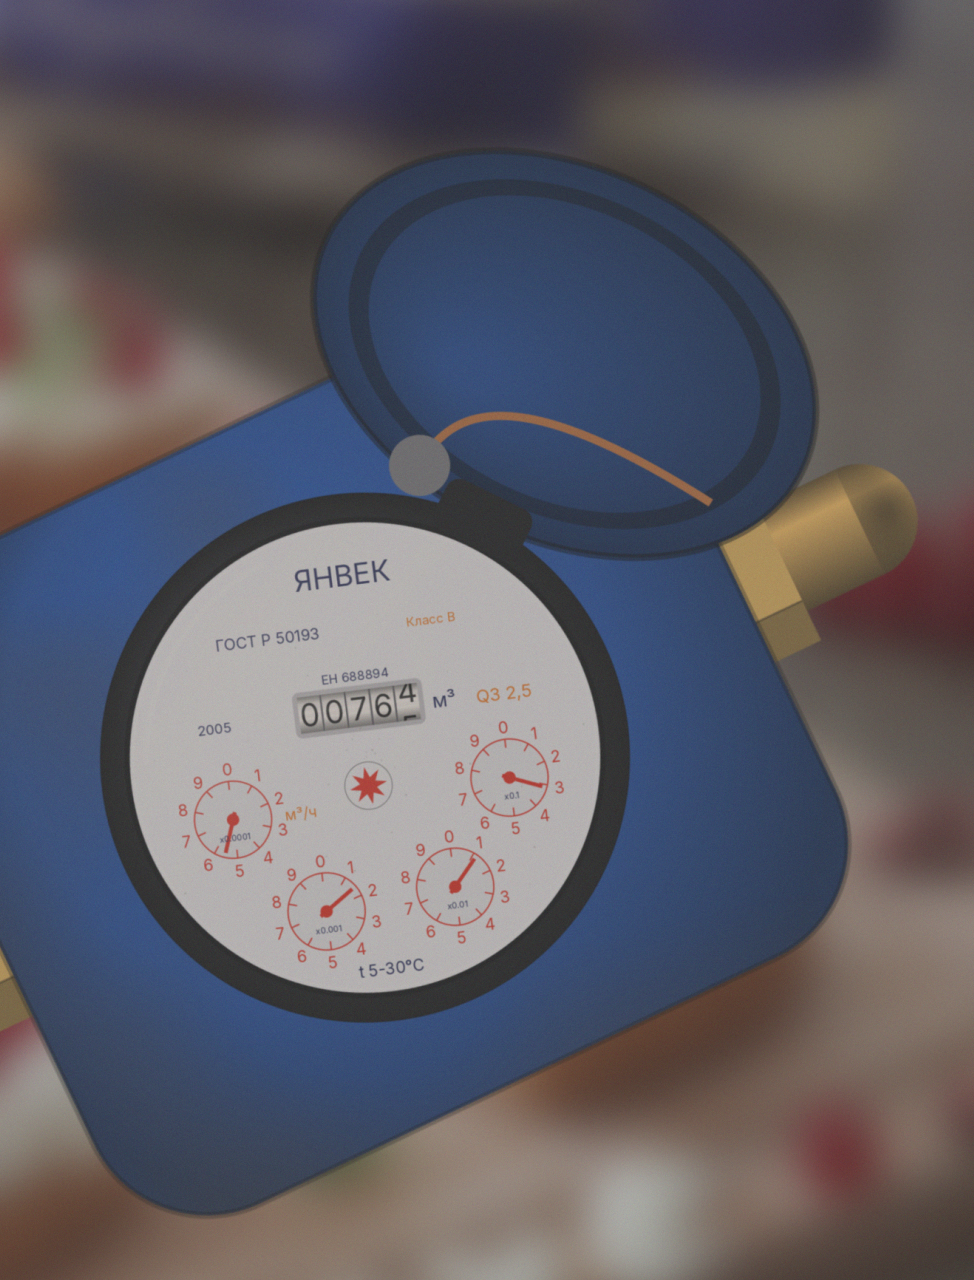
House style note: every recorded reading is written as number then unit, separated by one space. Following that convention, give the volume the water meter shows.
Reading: 764.3115 m³
